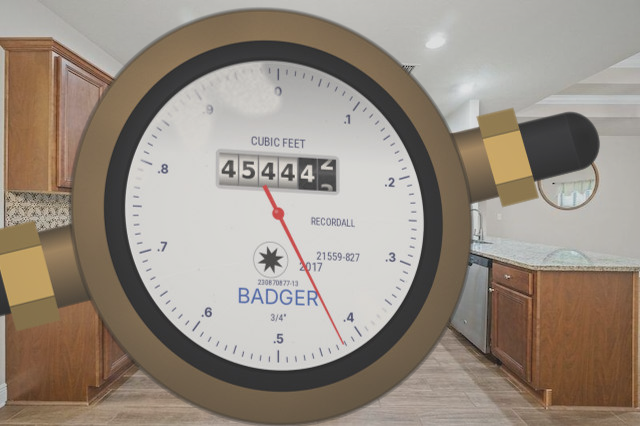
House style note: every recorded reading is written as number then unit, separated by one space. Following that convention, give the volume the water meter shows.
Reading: 454442.42 ft³
